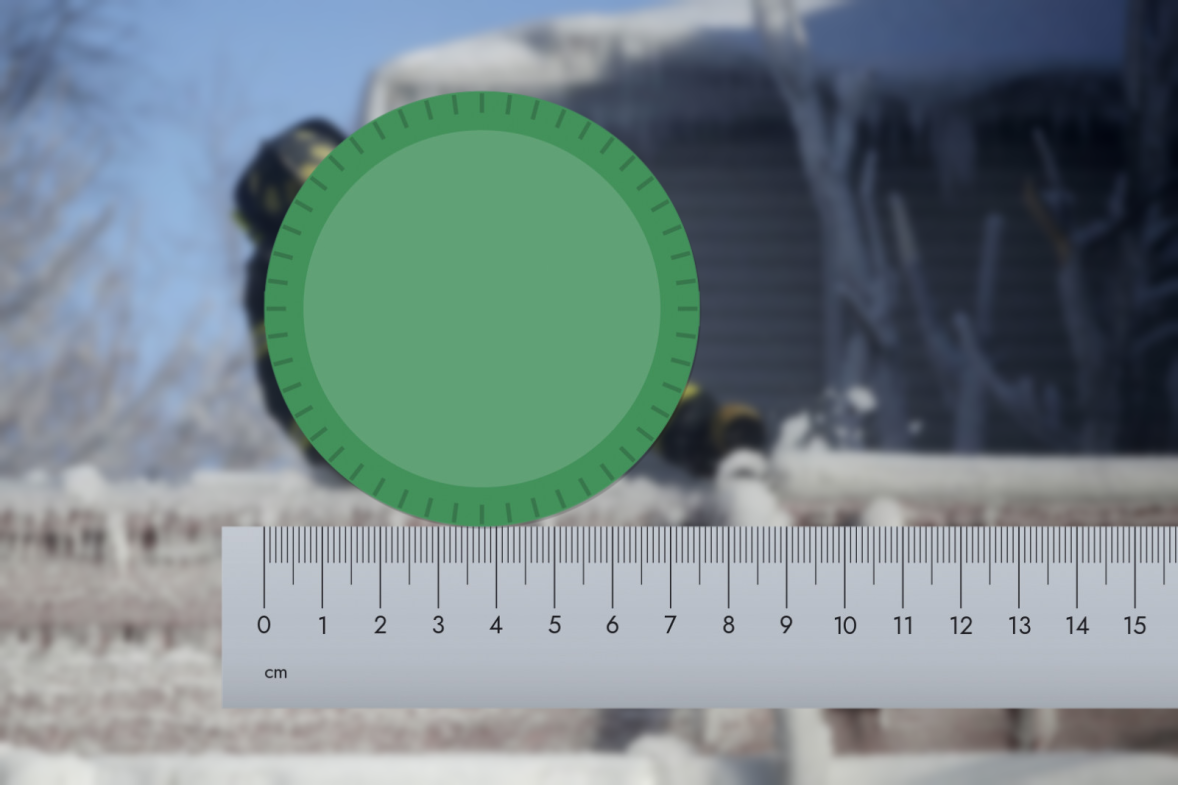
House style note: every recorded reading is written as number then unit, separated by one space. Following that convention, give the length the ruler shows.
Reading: 7.5 cm
